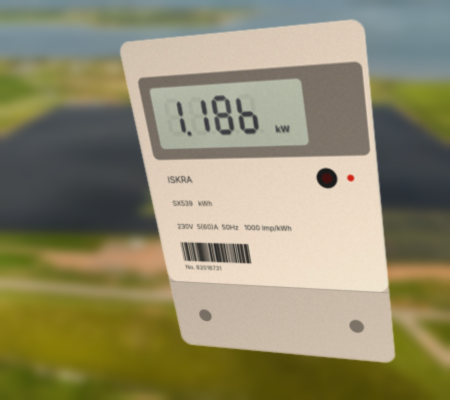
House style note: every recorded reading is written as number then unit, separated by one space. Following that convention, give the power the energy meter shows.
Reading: 1.186 kW
